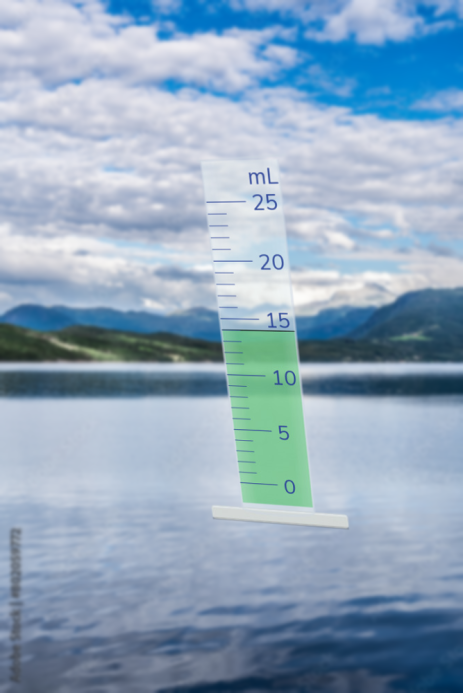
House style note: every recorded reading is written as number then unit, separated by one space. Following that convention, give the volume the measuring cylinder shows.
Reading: 14 mL
